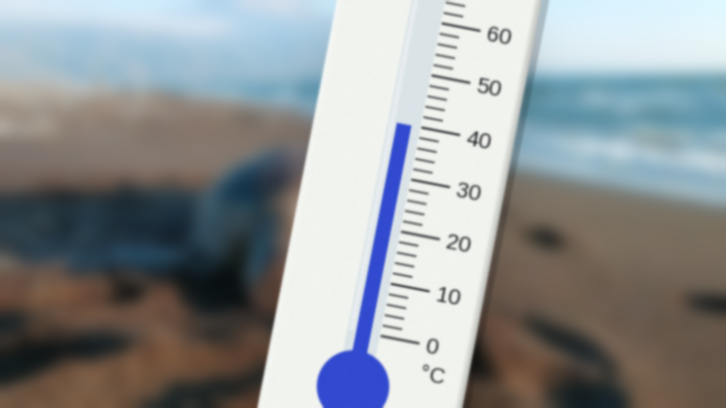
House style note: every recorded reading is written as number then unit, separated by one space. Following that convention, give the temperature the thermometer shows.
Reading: 40 °C
